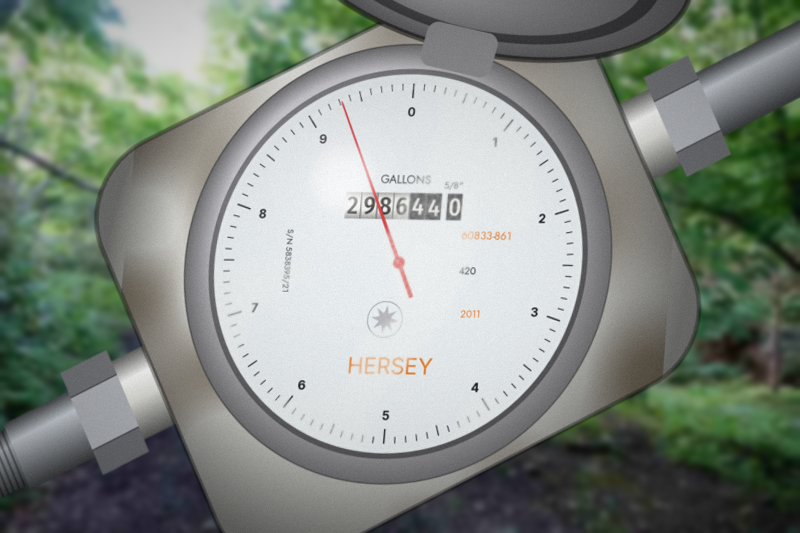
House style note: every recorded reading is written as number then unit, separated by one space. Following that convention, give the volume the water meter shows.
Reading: 2986439.3 gal
